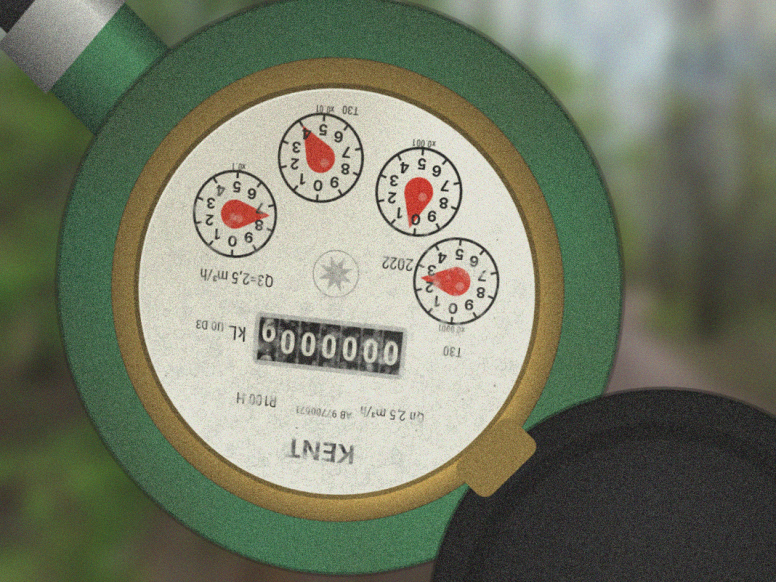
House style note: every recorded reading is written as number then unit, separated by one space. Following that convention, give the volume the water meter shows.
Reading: 8.7402 kL
